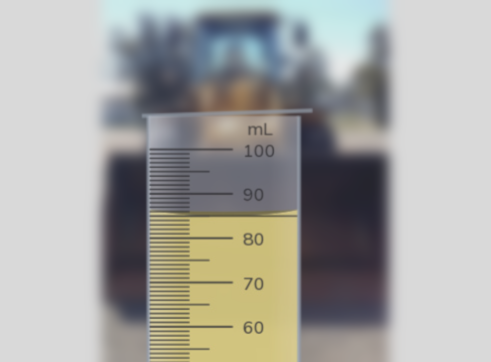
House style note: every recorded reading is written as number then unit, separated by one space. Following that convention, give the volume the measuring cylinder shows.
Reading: 85 mL
